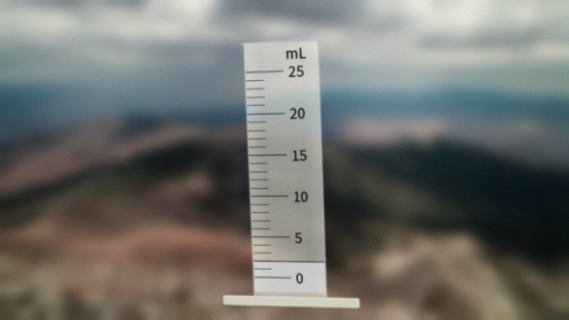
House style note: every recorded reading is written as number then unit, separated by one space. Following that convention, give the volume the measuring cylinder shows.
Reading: 2 mL
